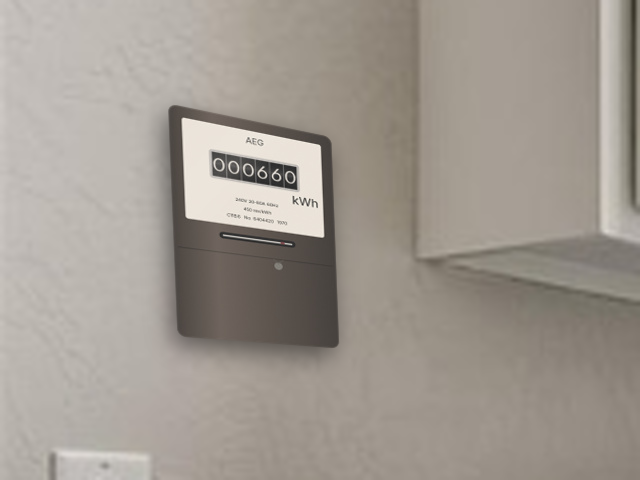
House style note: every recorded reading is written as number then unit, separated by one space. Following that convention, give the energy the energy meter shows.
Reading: 660 kWh
